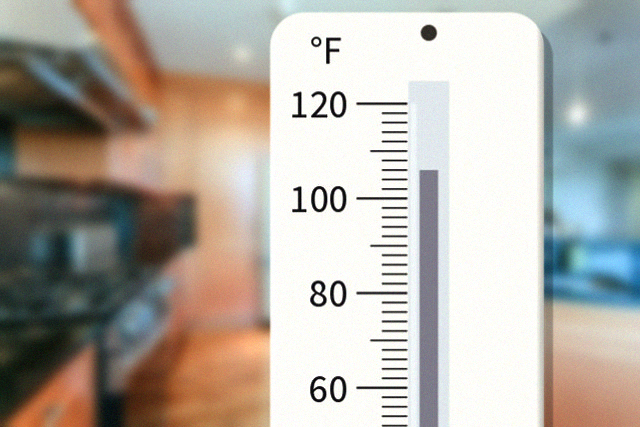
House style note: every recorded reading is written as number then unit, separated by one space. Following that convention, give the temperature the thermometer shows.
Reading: 106 °F
